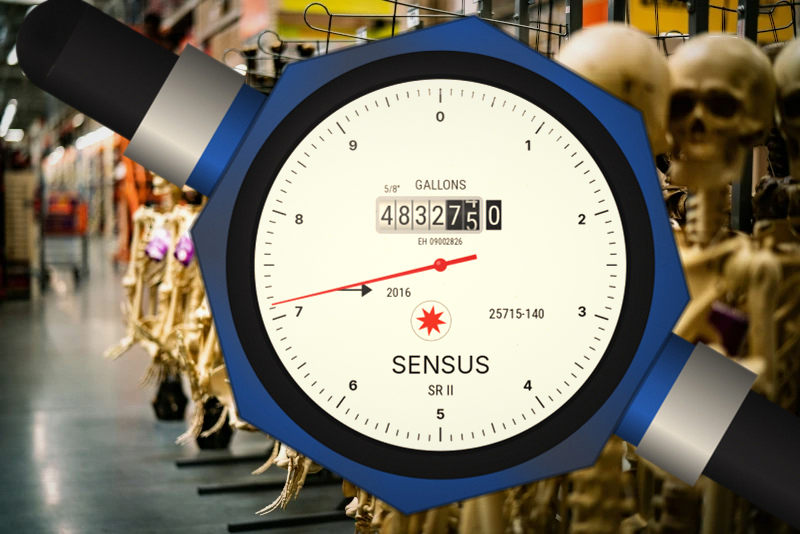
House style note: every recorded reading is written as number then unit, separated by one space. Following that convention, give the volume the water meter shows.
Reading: 4832747.1 gal
